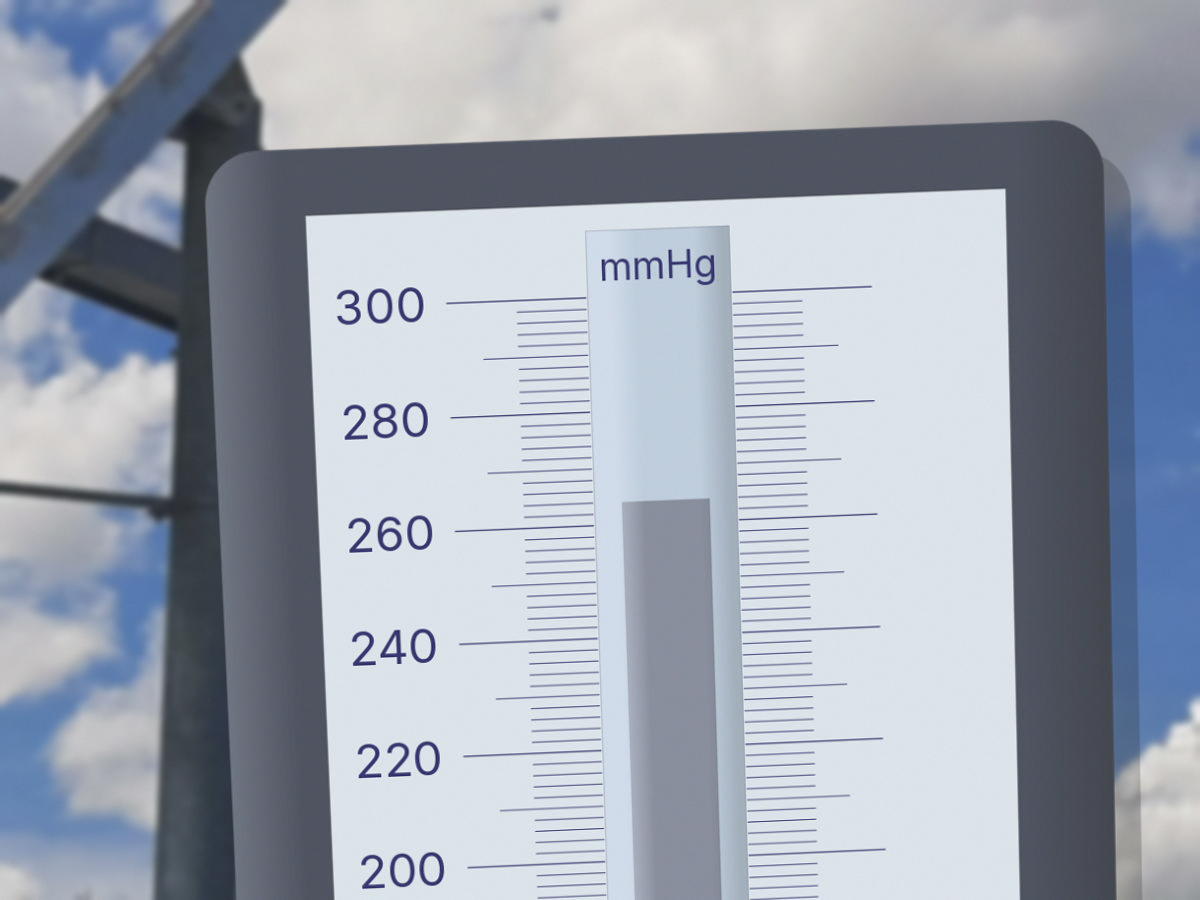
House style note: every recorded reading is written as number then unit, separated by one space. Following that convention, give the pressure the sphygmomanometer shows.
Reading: 264 mmHg
